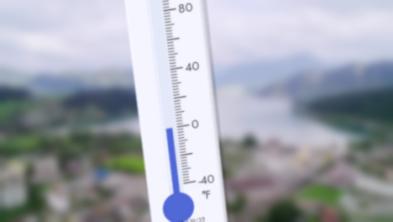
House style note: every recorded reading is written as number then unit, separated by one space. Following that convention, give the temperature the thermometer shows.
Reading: 0 °F
